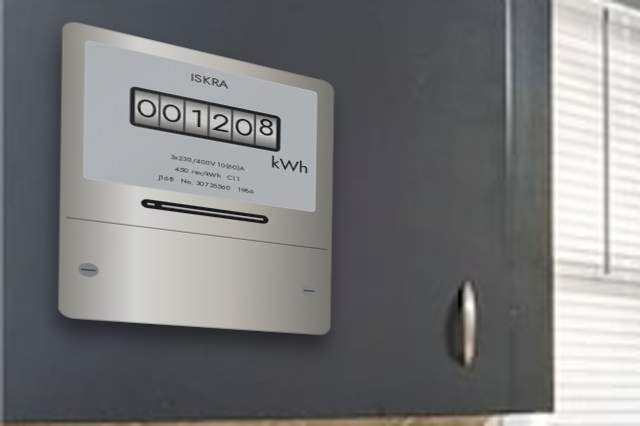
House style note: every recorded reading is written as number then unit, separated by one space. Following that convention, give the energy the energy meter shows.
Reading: 1208 kWh
